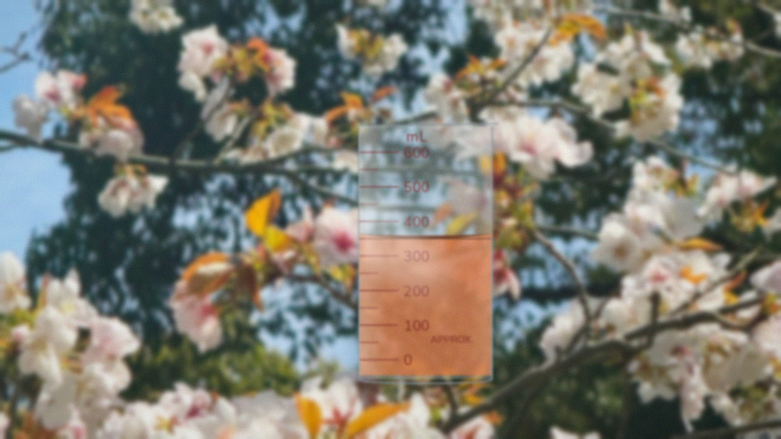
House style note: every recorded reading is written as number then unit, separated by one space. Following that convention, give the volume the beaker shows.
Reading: 350 mL
